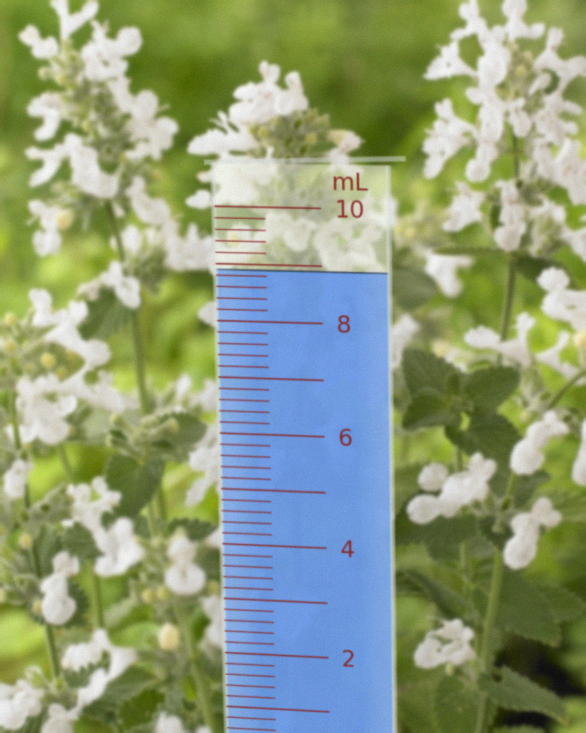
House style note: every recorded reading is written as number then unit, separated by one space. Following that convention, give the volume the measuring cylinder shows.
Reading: 8.9 mL
